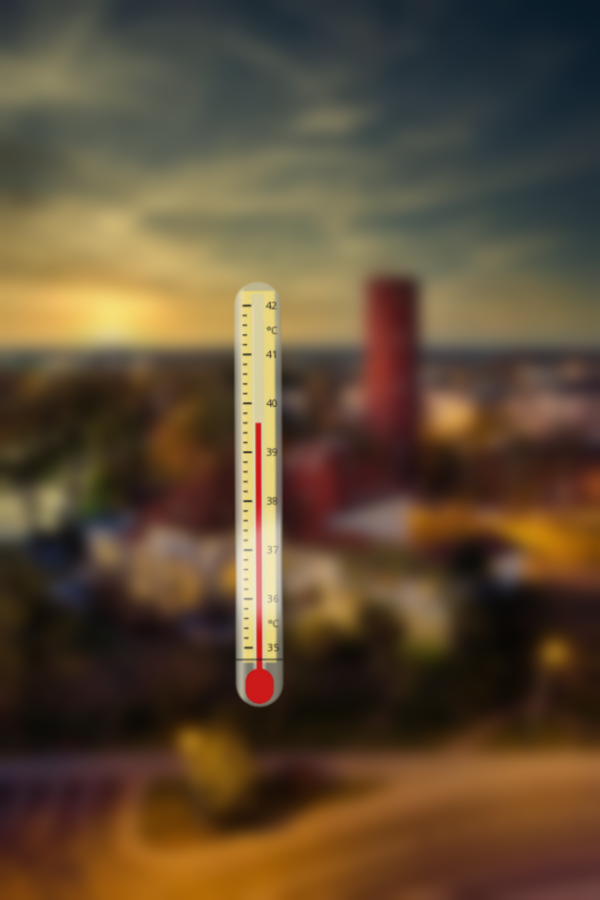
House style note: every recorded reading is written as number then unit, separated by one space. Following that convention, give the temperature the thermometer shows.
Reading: 39.6 °C
